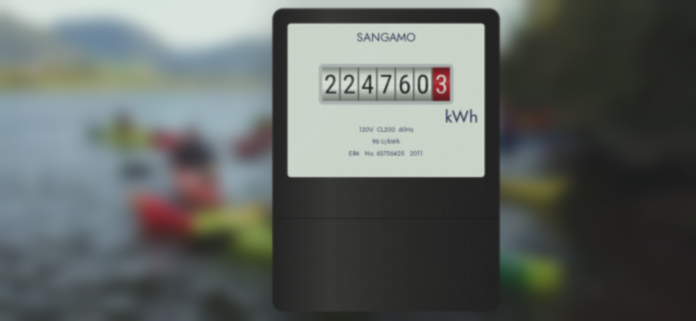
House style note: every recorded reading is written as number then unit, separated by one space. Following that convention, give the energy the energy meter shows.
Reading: 224760.3 kWh
